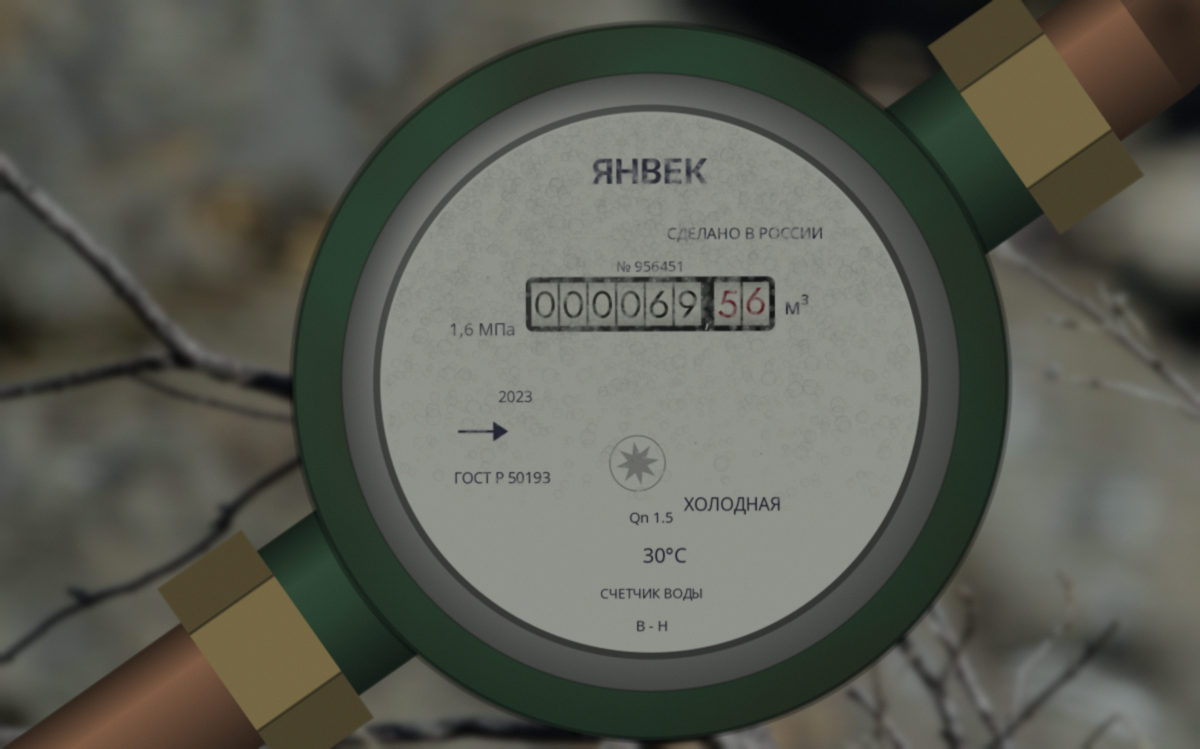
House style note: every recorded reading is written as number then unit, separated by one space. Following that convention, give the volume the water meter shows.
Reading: 69.56 m³
